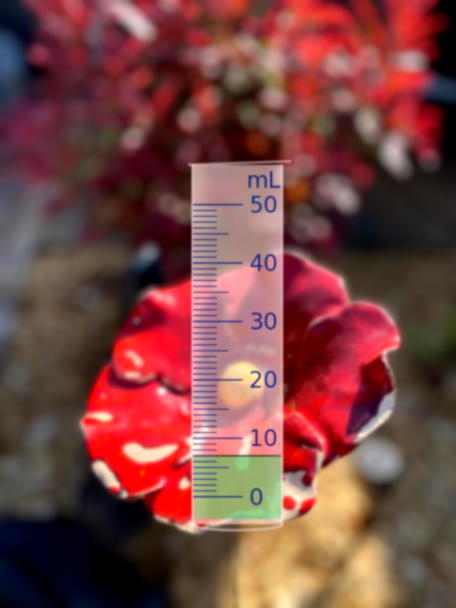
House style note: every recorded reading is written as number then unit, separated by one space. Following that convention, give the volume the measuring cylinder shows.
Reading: 7 mL
